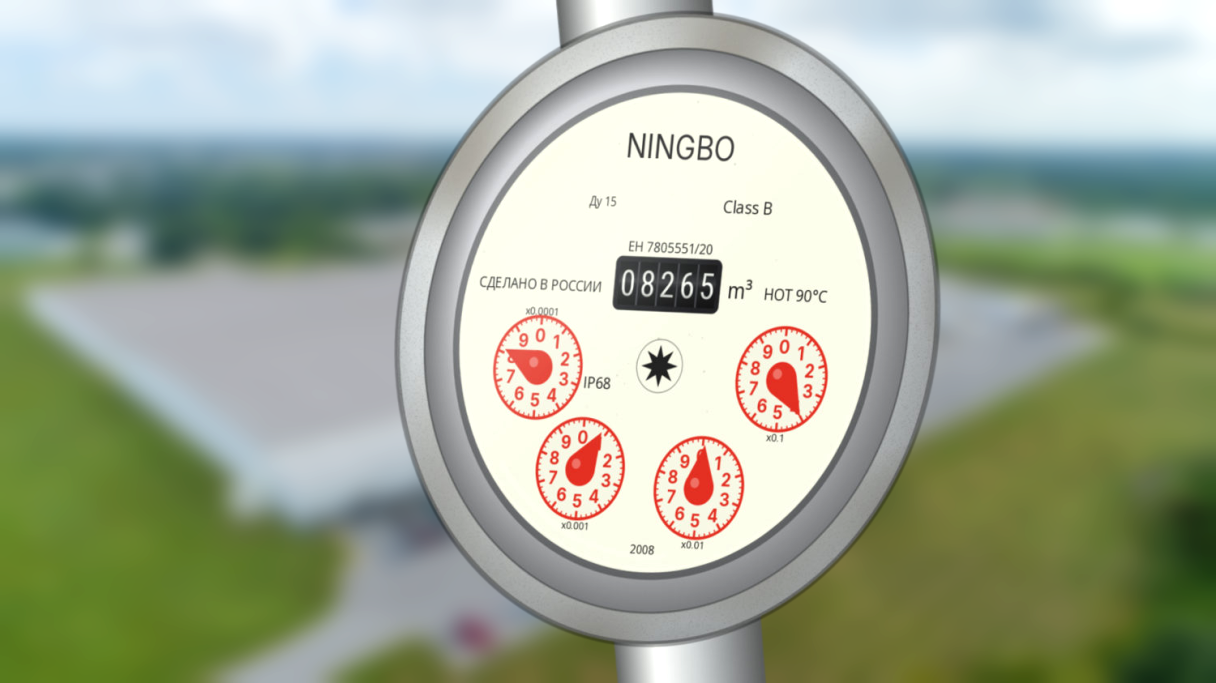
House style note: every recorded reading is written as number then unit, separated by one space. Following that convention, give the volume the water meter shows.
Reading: 8265.4008 m³
